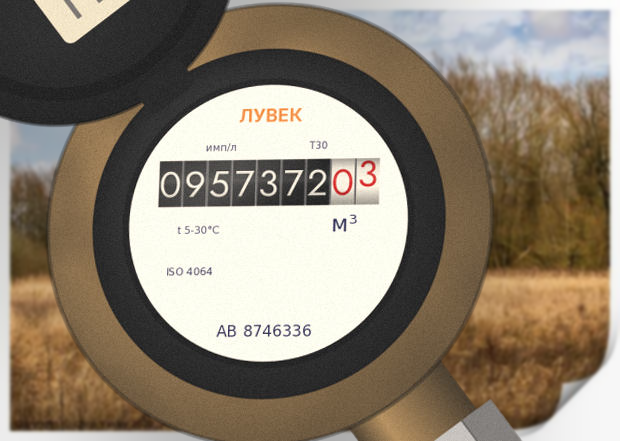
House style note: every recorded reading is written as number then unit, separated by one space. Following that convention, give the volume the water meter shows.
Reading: 957372.03 m³
